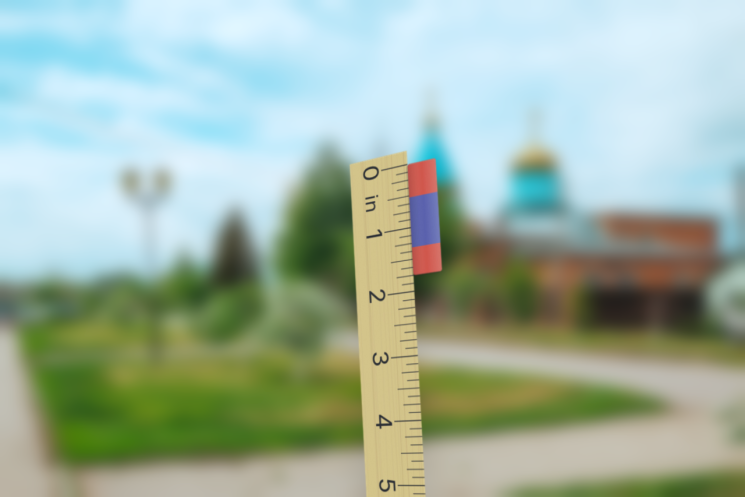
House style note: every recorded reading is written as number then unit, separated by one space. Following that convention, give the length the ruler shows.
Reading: 1.75 in
